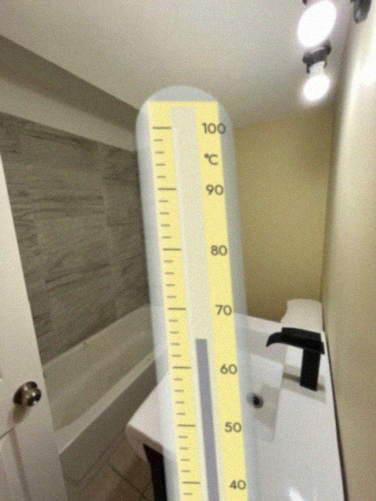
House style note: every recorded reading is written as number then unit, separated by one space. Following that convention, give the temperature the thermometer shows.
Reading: 65 °C
